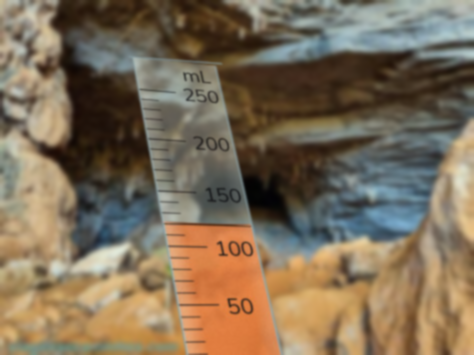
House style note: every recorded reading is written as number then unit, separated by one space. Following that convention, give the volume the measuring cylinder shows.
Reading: 120 mL
